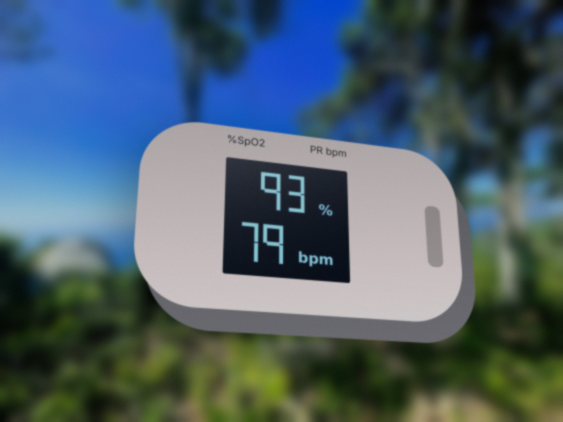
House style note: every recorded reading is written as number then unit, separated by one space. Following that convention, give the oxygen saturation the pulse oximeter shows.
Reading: 93 %
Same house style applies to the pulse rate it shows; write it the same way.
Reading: 79 bpm
